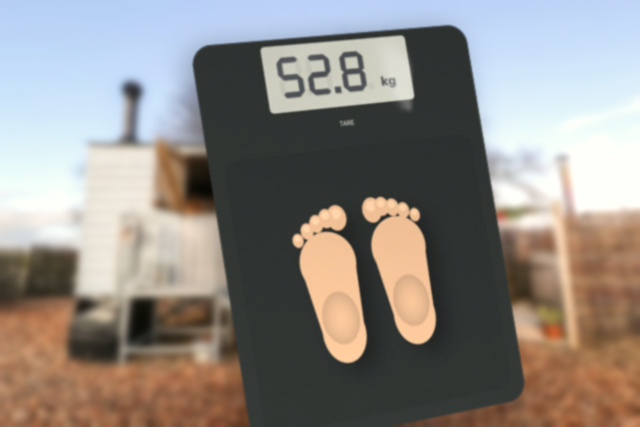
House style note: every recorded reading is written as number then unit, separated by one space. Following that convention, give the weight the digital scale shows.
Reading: 52.8 kg
